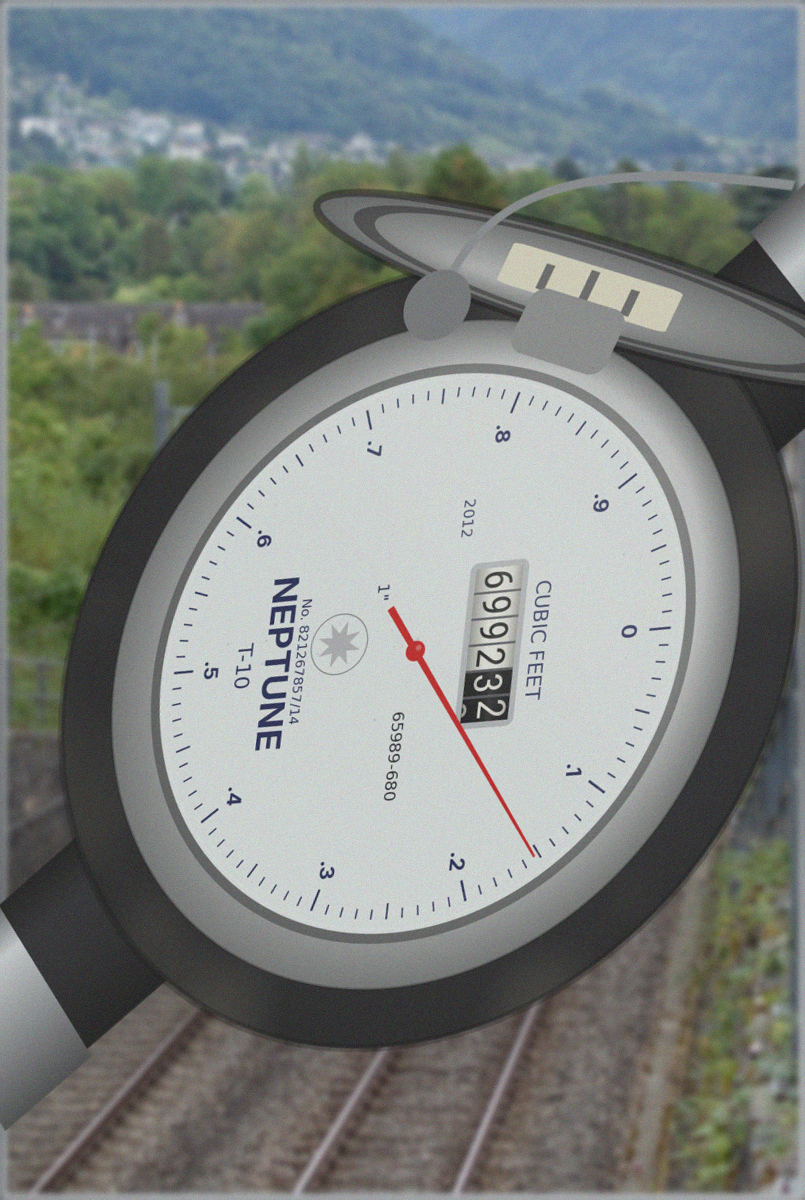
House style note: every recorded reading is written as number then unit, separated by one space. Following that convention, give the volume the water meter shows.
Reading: 699232.15 ft³
